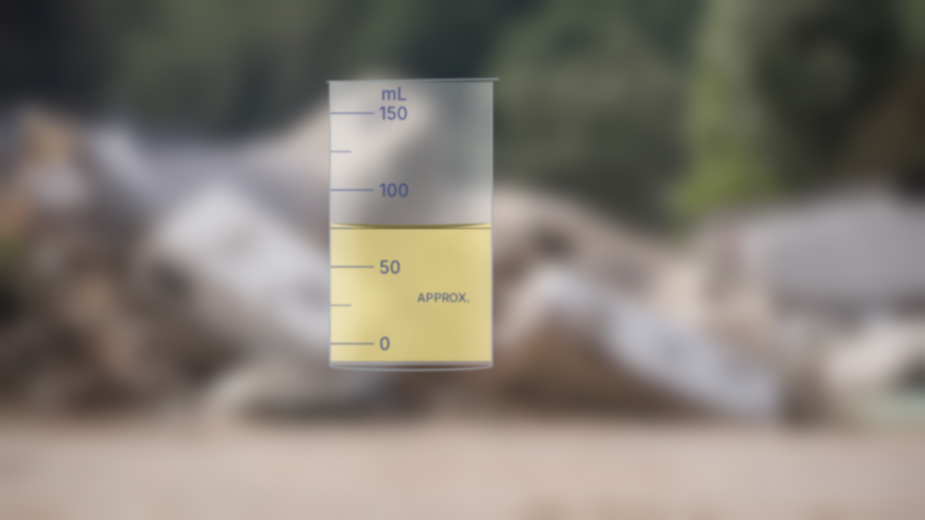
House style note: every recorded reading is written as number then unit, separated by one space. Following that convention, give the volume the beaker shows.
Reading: 75 mL
